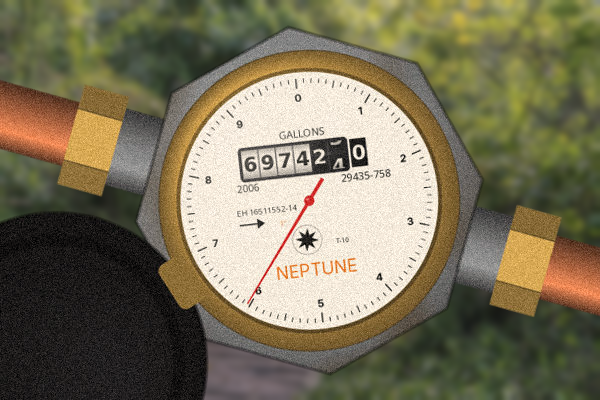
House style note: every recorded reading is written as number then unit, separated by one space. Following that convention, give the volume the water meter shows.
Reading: 6974236.0 gal
